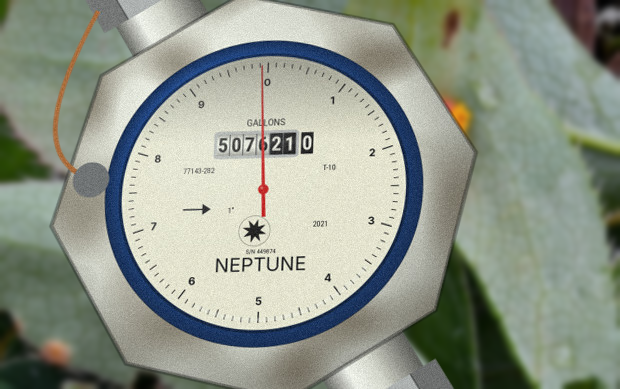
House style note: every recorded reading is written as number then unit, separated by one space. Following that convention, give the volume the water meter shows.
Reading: 5076209.9 gal
